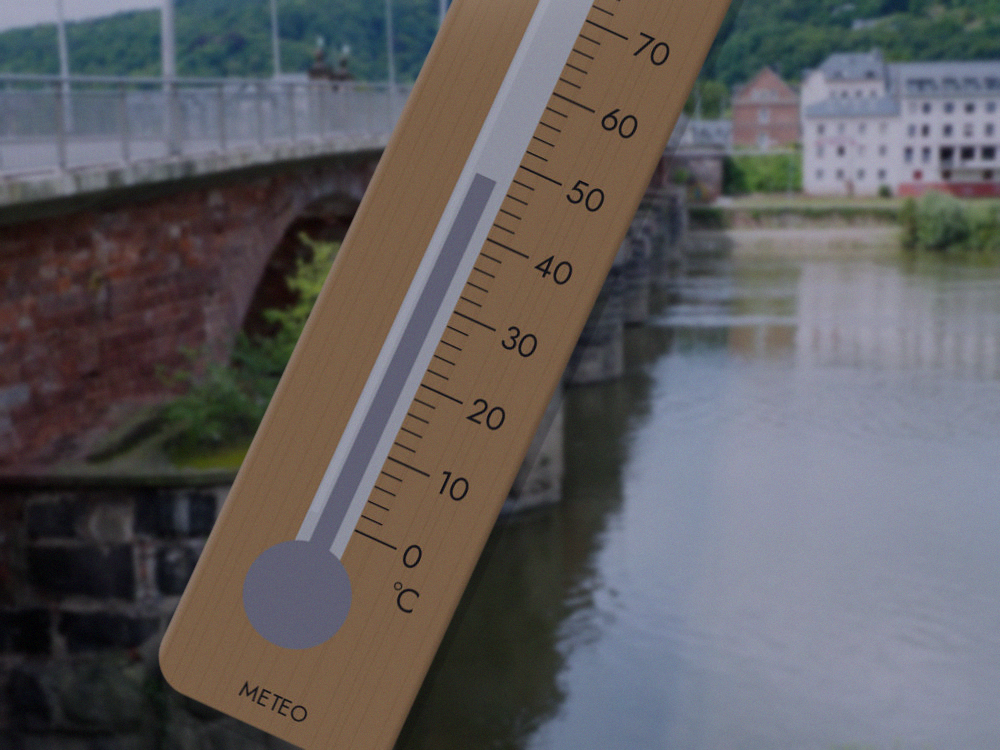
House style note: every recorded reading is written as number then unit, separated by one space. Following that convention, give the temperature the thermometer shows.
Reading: 47 °C
